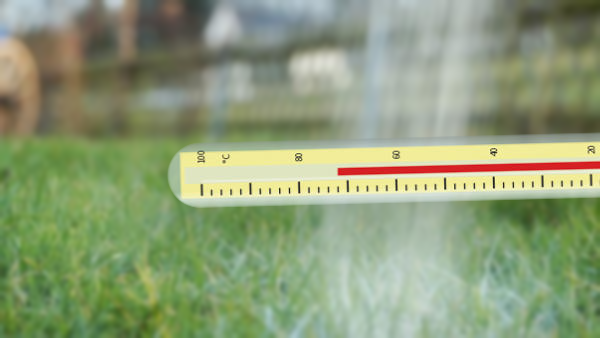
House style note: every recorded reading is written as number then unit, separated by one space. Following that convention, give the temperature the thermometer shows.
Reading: 72 °C
